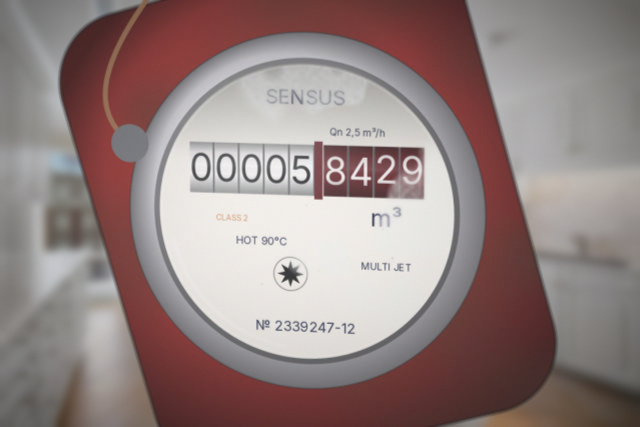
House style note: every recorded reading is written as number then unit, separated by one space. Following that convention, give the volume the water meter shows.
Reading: 5.8429 m³
